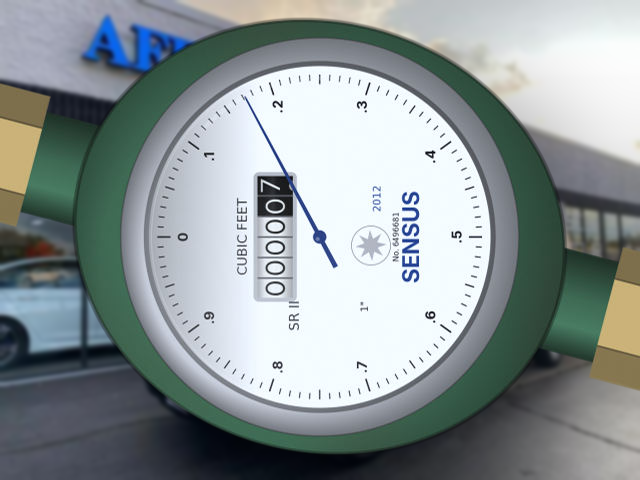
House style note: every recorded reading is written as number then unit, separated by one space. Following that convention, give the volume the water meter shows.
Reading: 7.17 ft³
